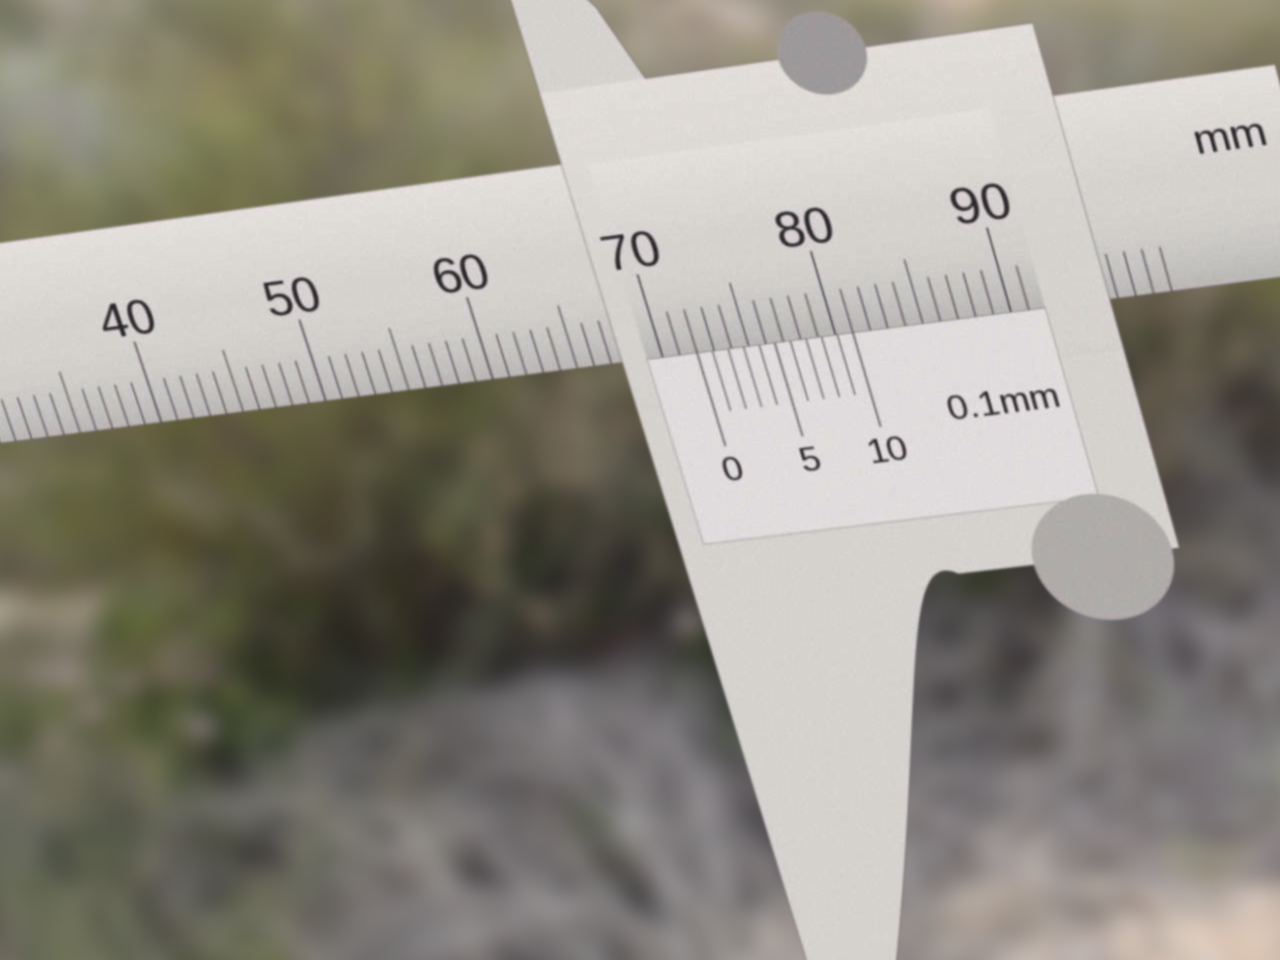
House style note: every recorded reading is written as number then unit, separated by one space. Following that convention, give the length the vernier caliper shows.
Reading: 72.0 mm
